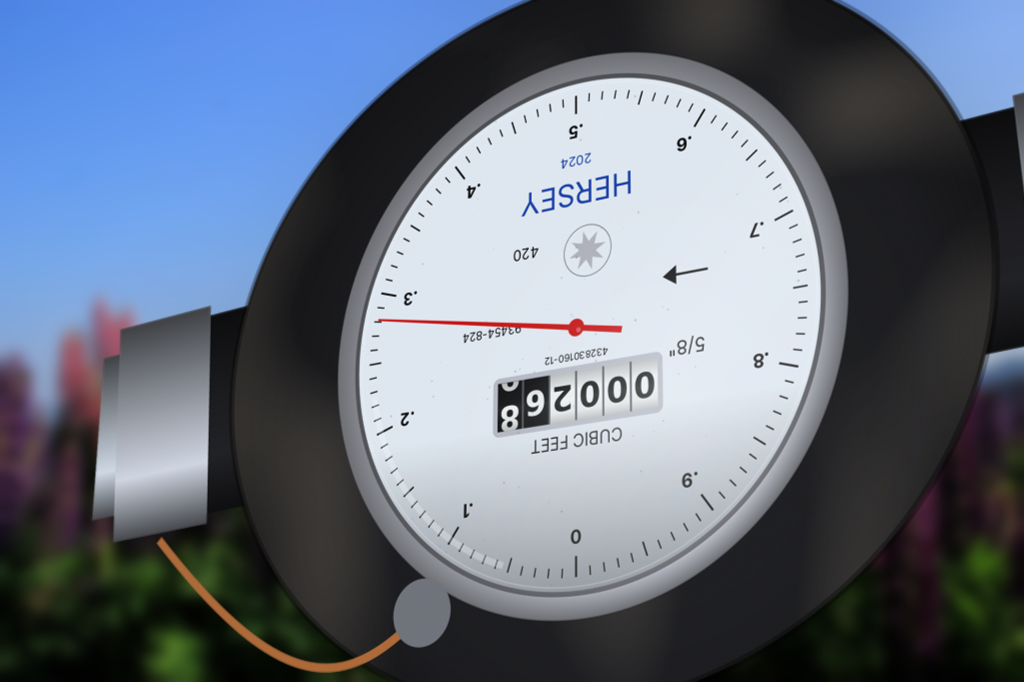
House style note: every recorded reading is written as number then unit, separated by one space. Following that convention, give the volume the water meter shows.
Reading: 268.28 ft³
